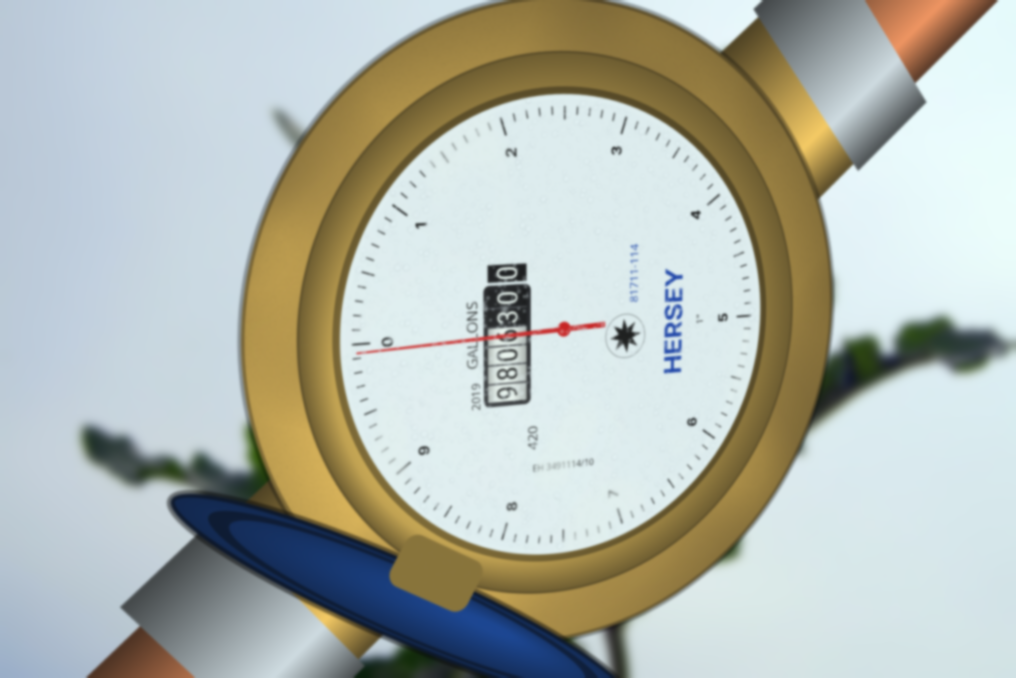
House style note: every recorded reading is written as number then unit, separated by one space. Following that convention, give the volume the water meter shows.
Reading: 9806299.9 gal
